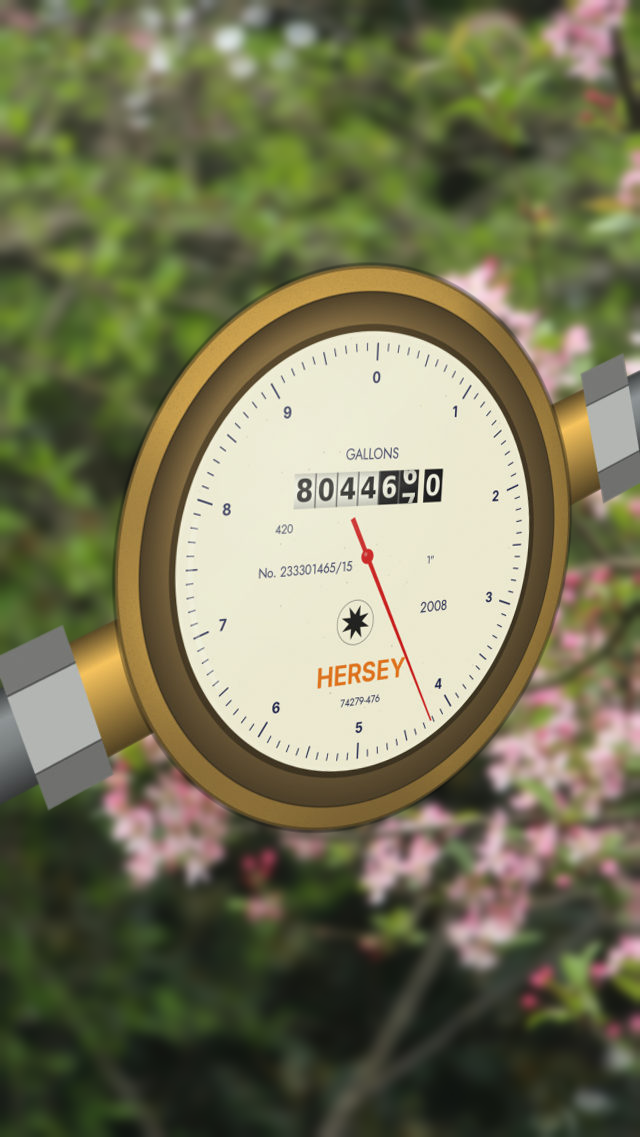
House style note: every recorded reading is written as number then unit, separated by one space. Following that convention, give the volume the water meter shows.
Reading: 8044664.2 gal
